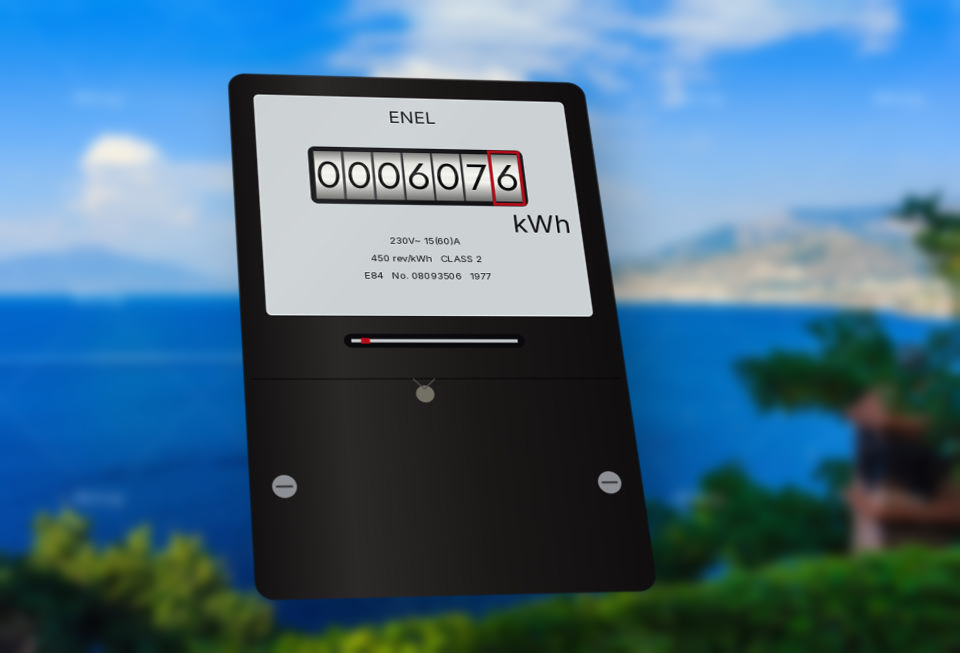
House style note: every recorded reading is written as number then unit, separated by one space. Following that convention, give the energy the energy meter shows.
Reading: 607.6 kWh
